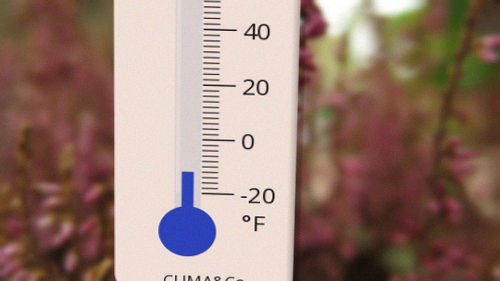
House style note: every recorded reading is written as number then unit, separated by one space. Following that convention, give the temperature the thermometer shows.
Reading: -12 °F
